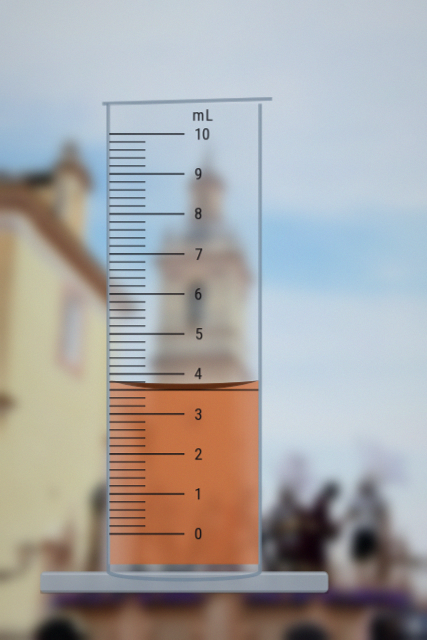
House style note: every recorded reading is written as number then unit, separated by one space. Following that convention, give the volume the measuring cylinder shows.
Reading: 3.6 mL
